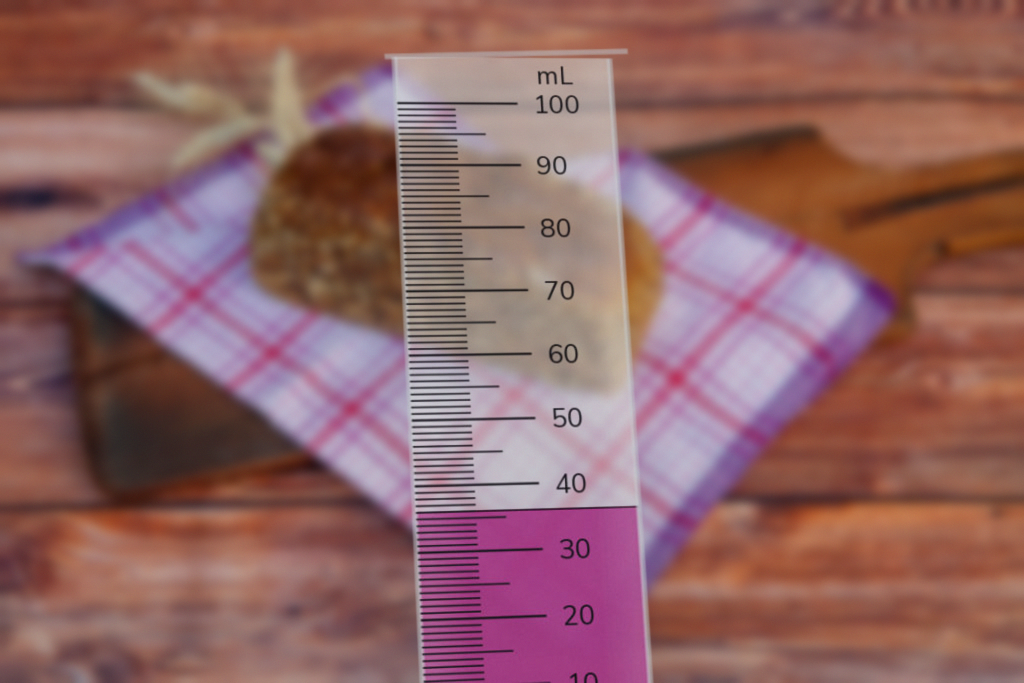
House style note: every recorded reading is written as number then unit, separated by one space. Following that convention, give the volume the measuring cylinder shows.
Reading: 36 mL
